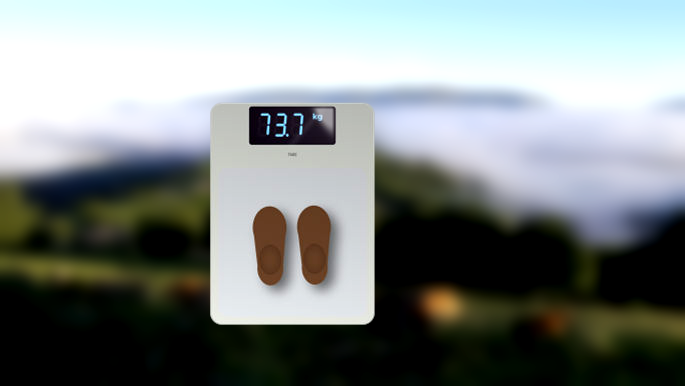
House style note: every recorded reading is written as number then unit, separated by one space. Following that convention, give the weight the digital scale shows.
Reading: 73.7 kg
